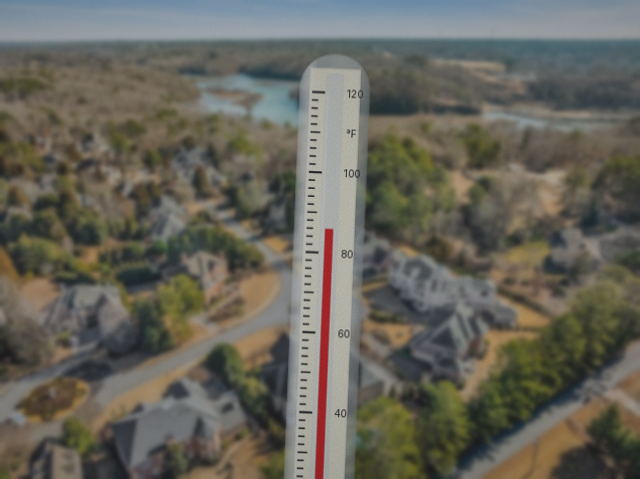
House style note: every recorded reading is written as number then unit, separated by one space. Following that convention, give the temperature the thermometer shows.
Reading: 86 °F
